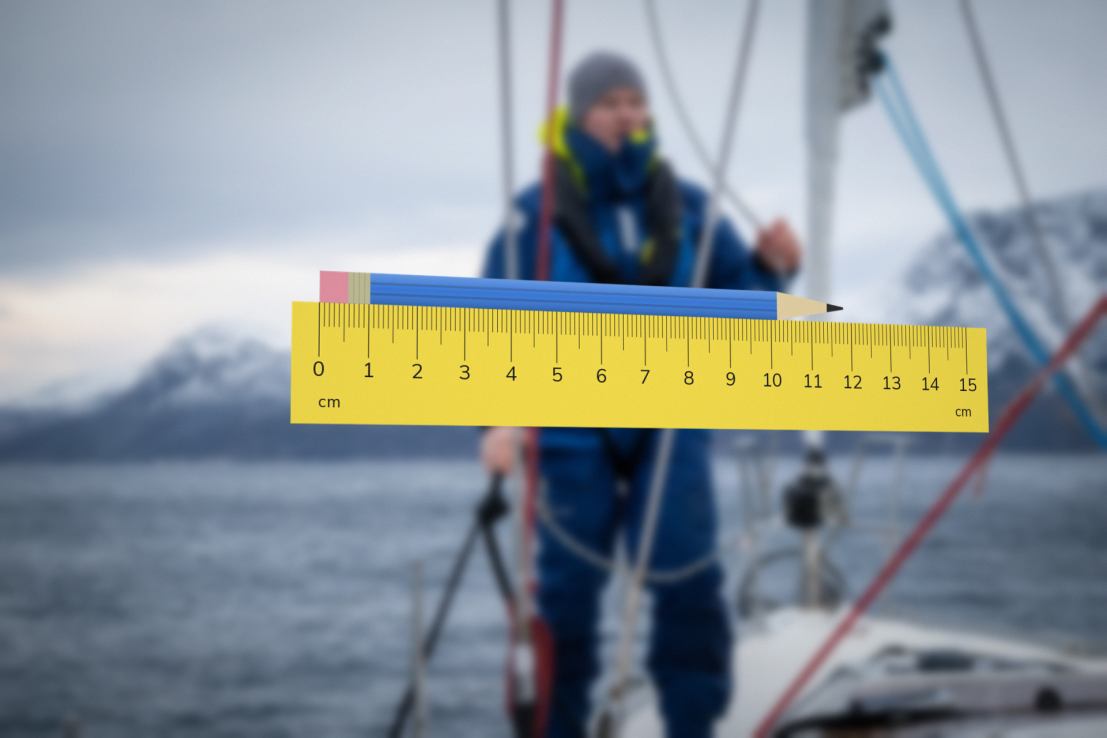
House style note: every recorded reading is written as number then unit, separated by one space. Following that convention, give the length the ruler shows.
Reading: 11.8 cm
